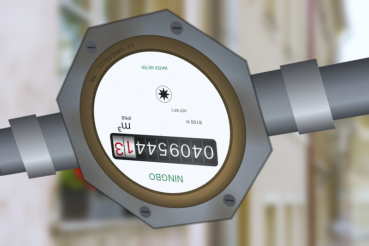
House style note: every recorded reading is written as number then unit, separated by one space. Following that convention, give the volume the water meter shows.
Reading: 409544.13 m³
